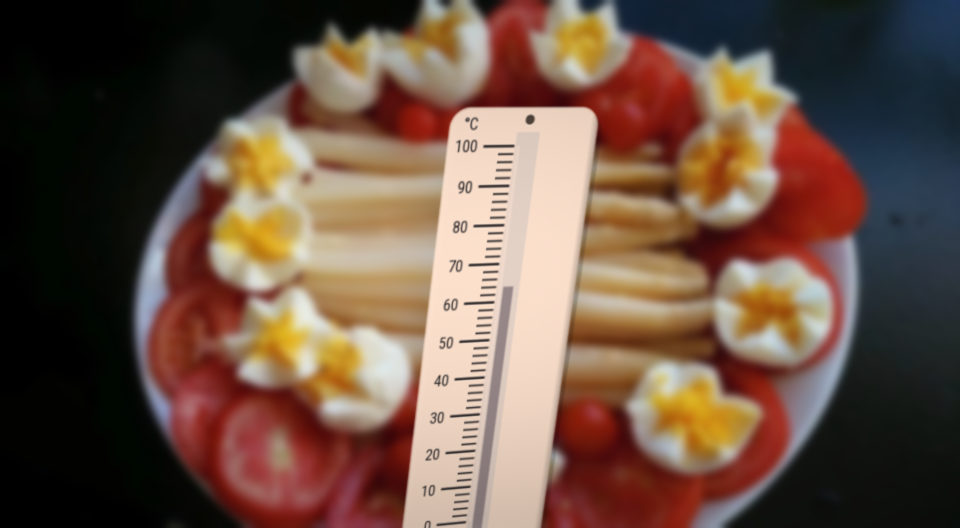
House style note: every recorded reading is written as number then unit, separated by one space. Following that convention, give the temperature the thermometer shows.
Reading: 64 °C
